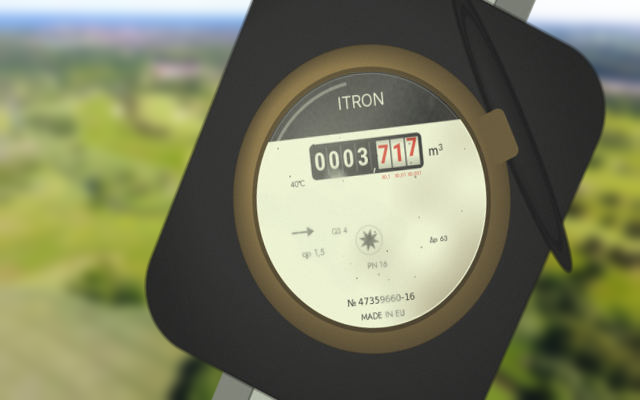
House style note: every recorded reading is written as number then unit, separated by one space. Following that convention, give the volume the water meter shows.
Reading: 3.717 m³
